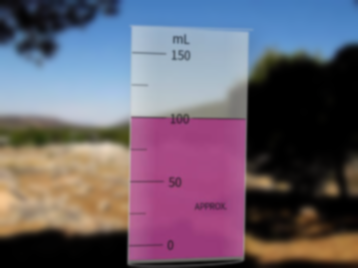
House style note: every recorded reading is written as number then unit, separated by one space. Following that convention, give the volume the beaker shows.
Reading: 100 mL
